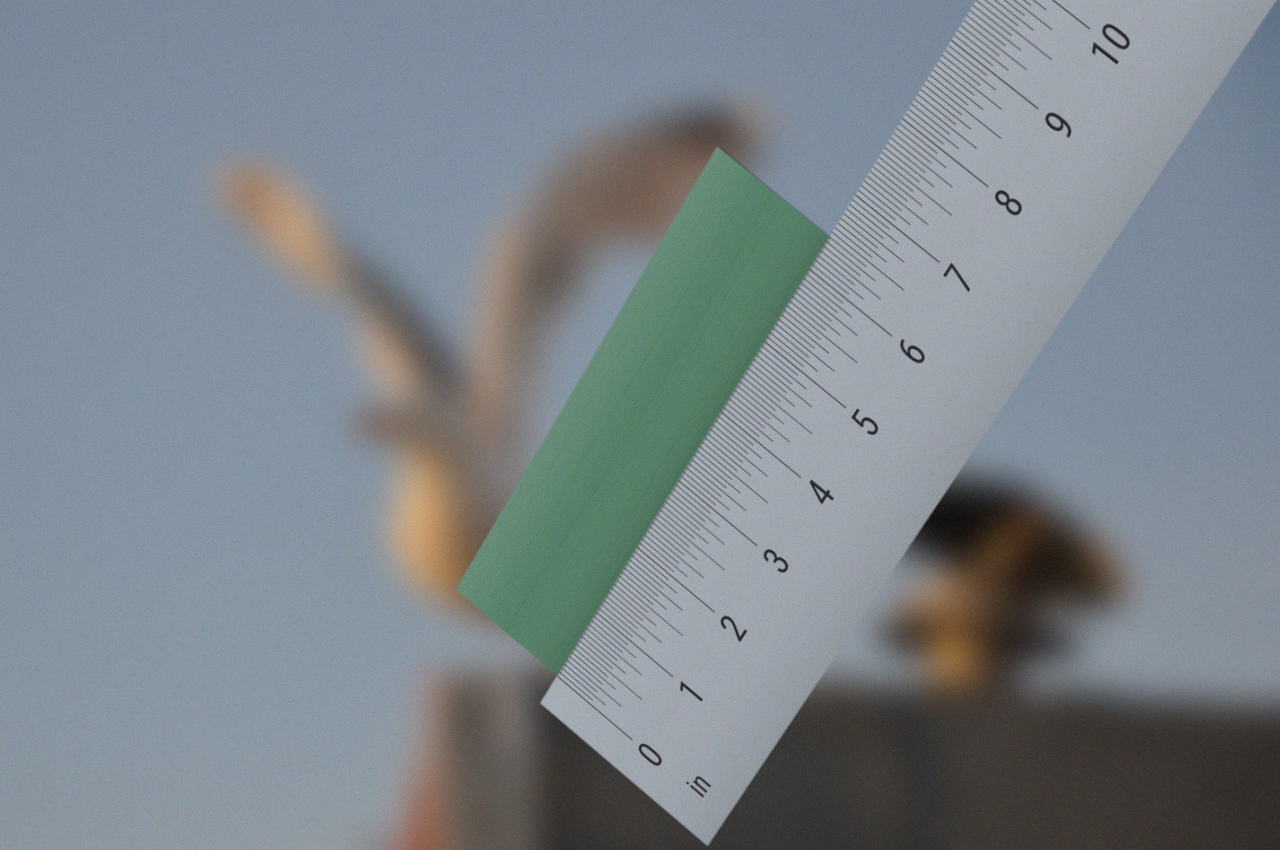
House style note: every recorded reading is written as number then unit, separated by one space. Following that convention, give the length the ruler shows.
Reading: 6.4375 in
